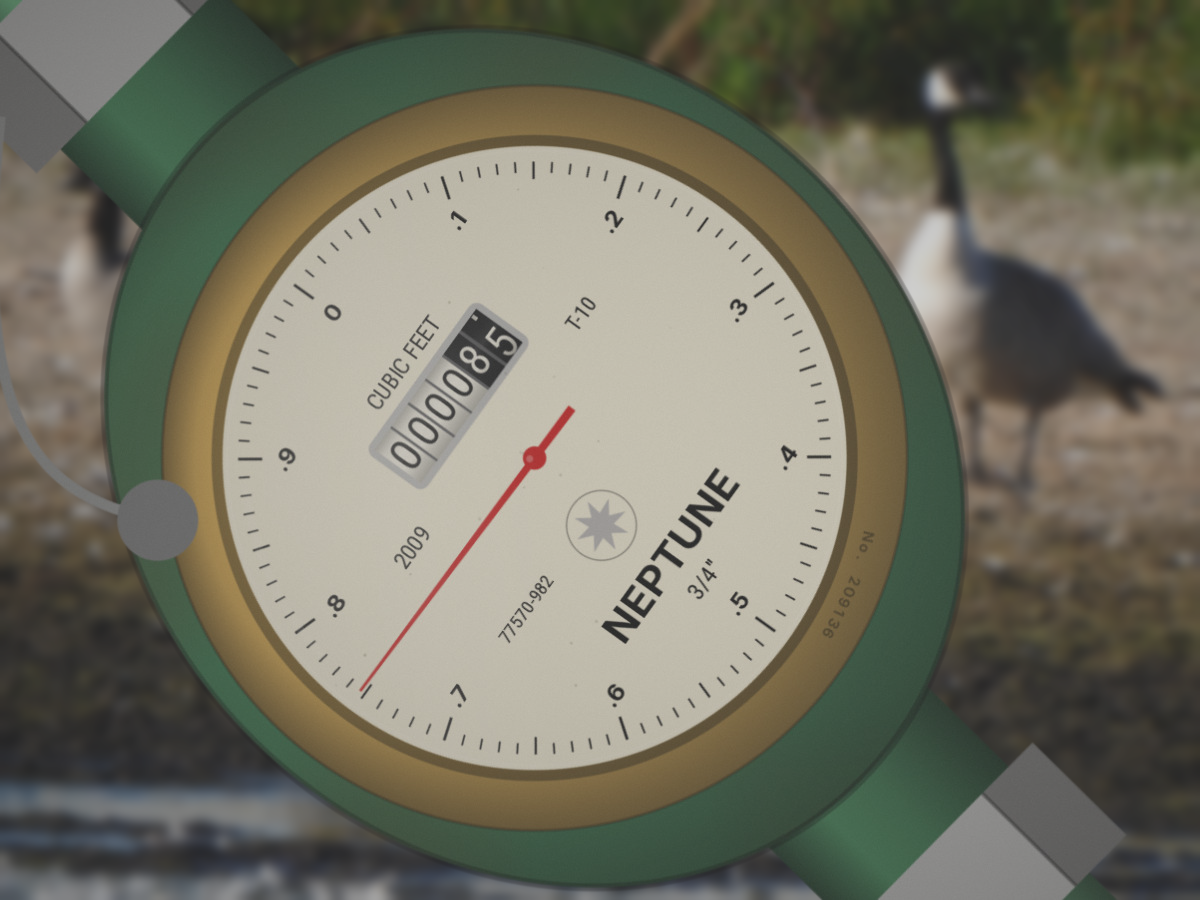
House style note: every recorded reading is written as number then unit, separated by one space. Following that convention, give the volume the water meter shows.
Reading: 84.75 ft³
